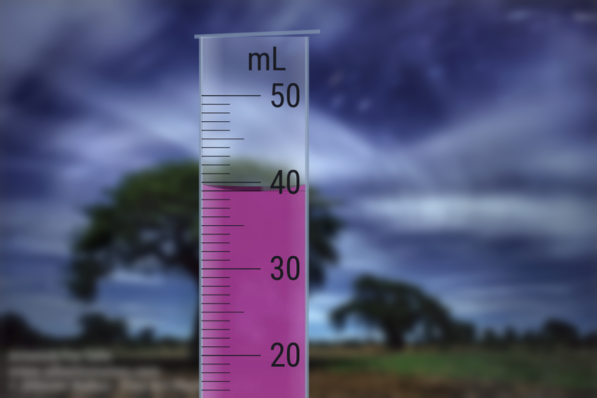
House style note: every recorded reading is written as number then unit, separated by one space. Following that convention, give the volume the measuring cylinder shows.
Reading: 39 mL
